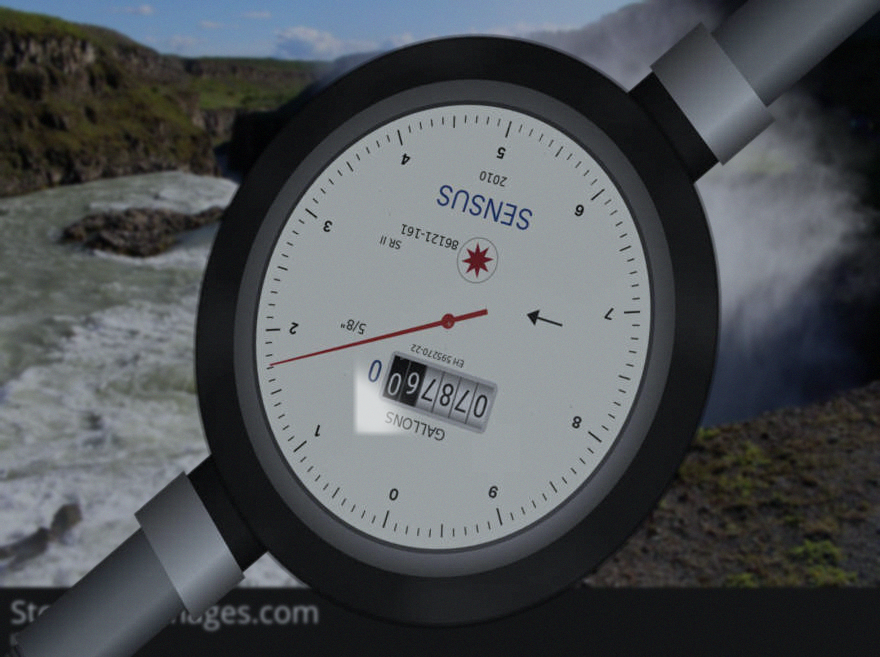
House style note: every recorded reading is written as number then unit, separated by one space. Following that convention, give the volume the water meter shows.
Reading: 787601.7 gal
